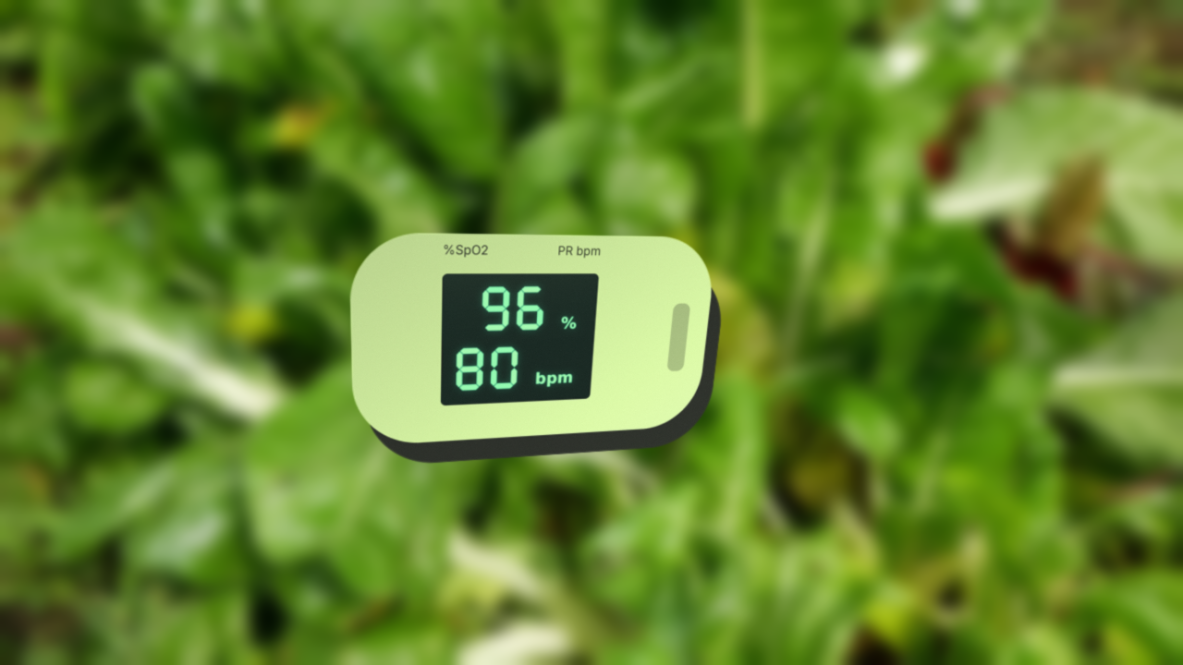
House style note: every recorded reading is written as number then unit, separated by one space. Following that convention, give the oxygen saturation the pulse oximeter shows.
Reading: 96 %
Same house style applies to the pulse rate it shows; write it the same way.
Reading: 80 bpm
